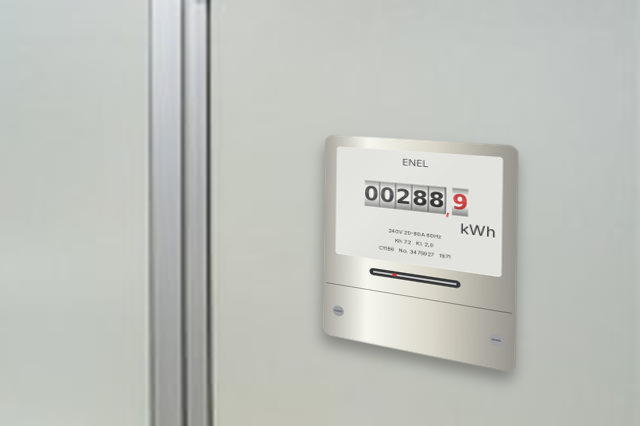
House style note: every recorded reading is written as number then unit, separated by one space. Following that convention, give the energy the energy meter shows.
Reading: 288.9 kWh
